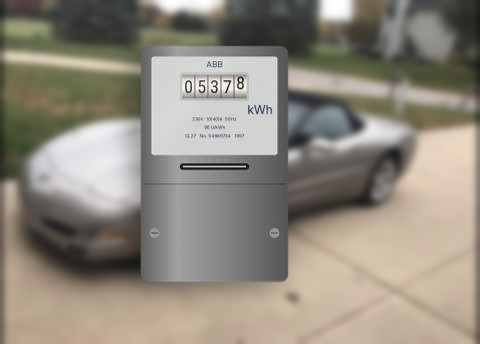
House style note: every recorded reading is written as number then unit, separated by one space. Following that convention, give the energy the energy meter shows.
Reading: 5378 kWh
